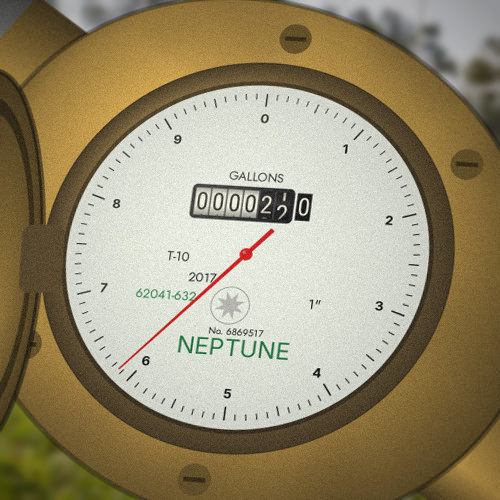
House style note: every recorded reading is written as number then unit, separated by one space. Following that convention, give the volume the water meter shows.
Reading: 216.1 gal
